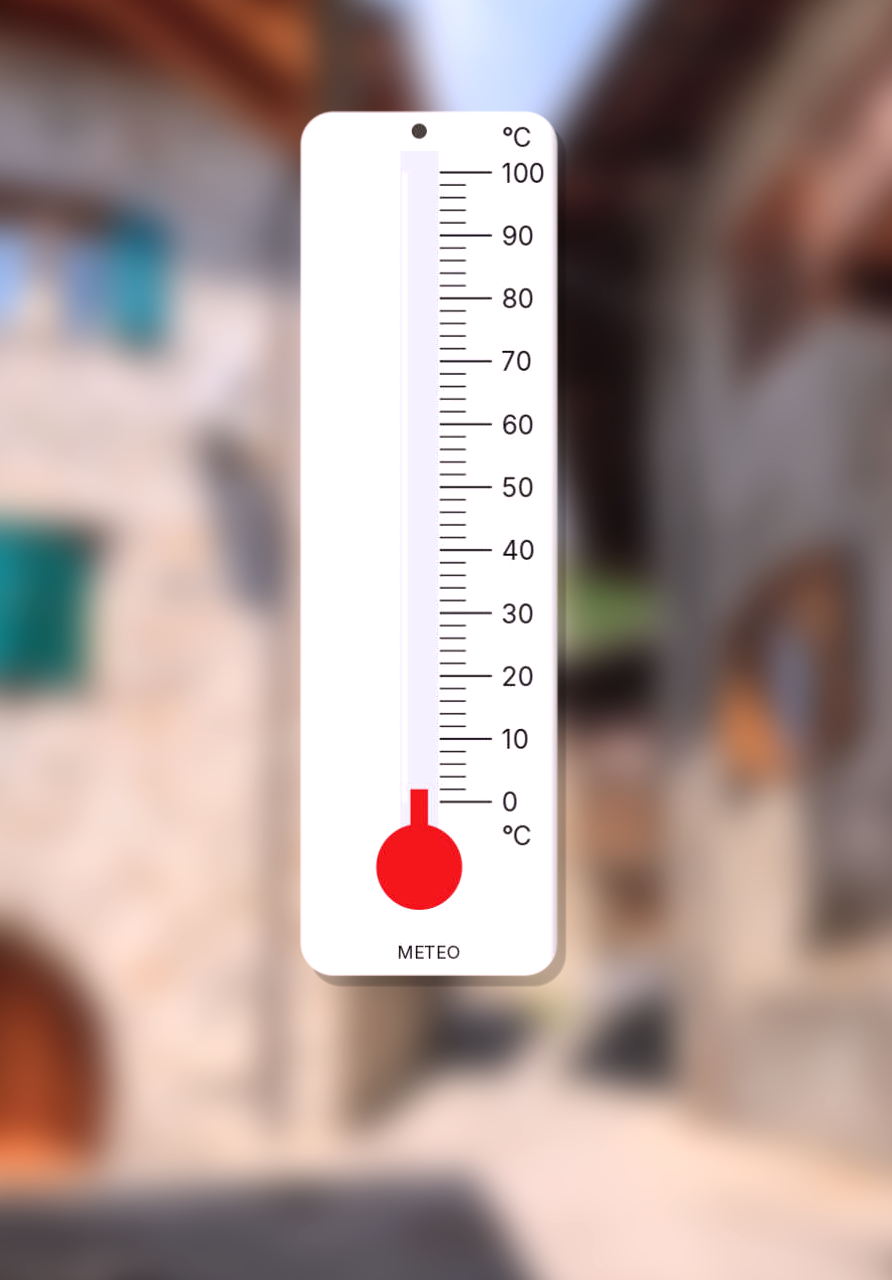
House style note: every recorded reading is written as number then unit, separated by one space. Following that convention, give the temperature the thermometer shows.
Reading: 2 °C
